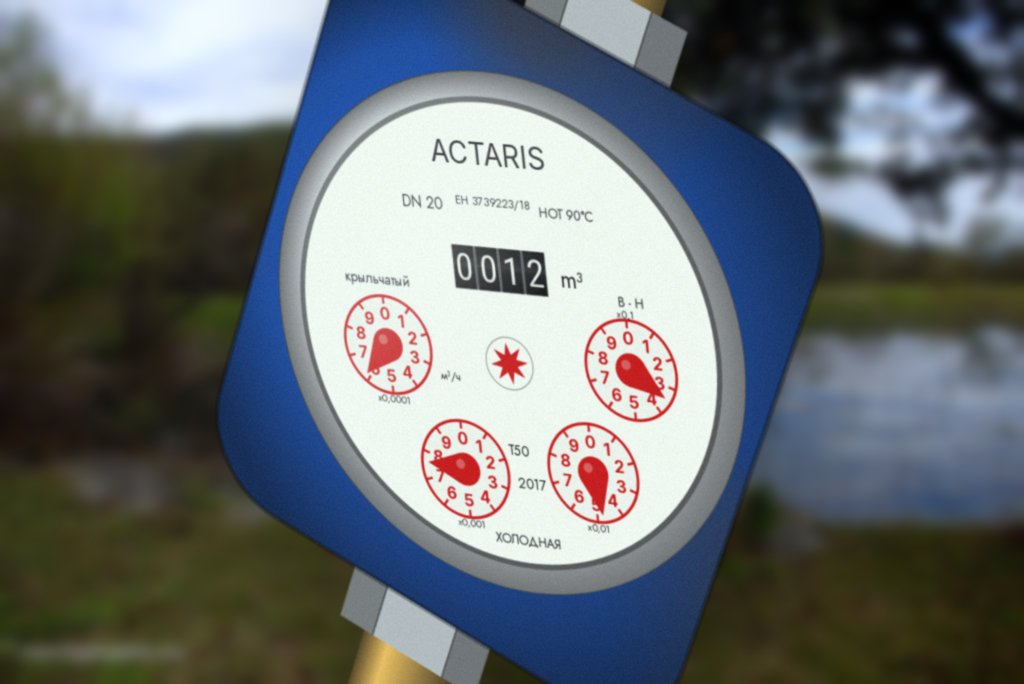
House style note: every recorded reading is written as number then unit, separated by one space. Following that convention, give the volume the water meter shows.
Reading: 12.3476 m³
